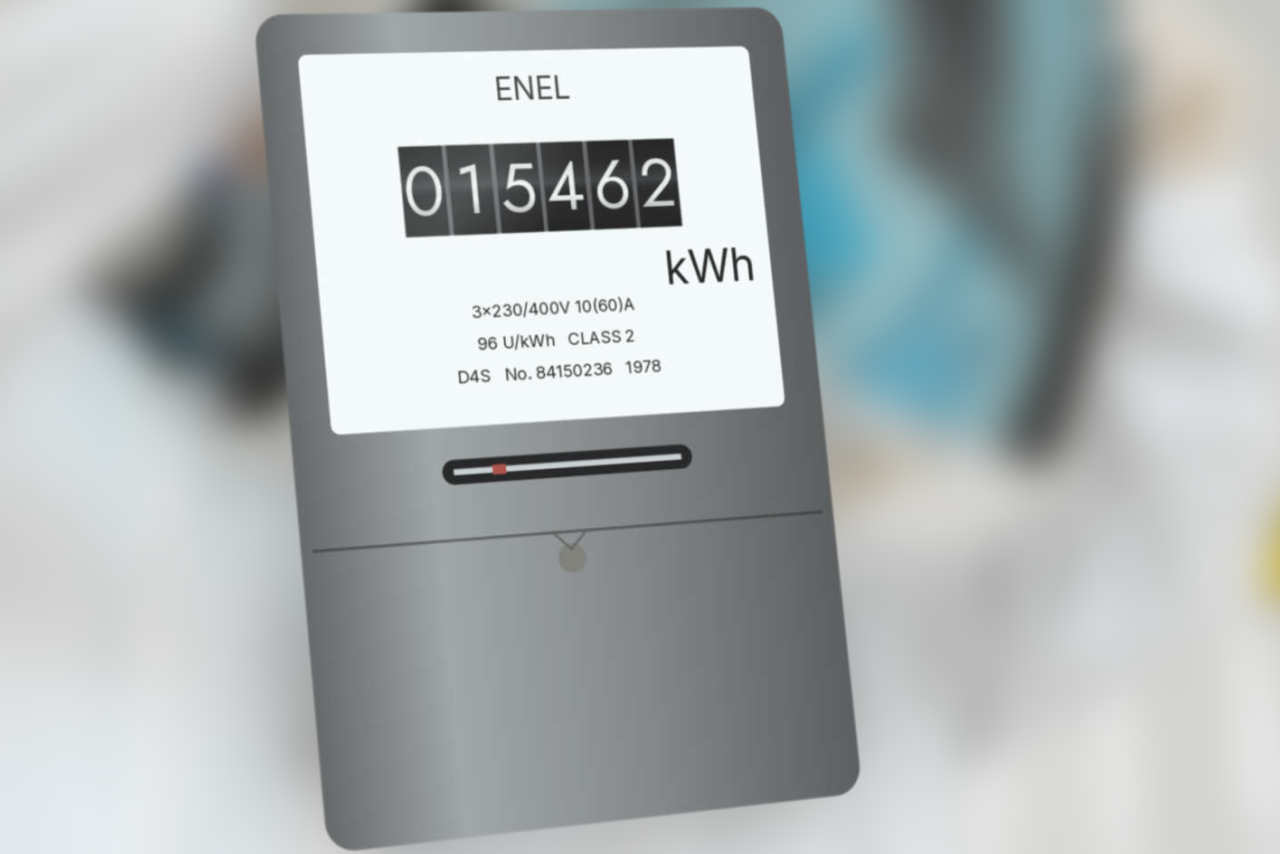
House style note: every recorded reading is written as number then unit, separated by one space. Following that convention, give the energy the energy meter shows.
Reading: 15462 kWh
